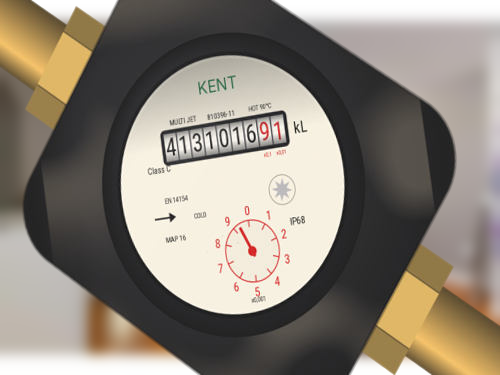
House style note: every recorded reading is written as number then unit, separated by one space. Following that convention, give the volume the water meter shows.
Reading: 4131016.909 kL
